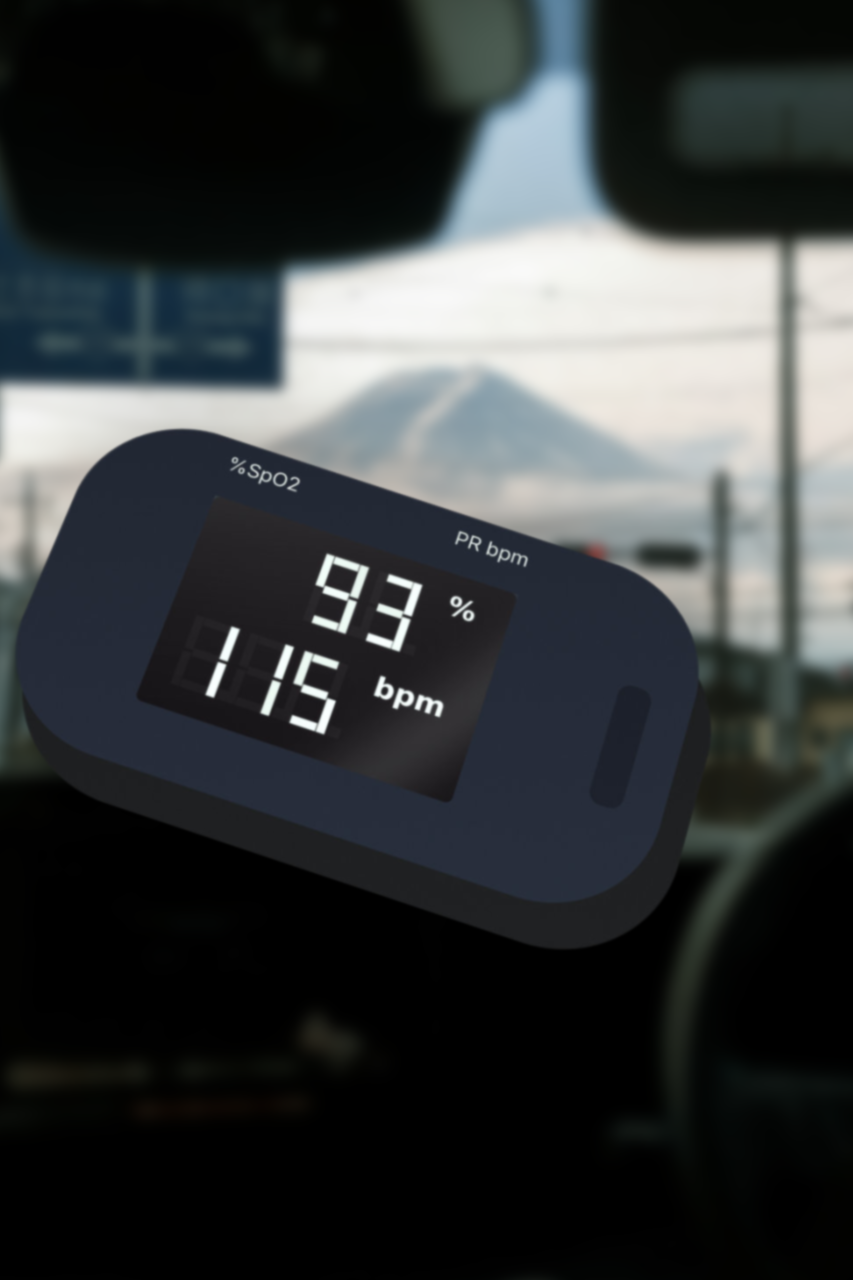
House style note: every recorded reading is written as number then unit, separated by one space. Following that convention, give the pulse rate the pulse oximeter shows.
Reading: 115 bpm
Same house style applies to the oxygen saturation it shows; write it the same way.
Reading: 93 %
